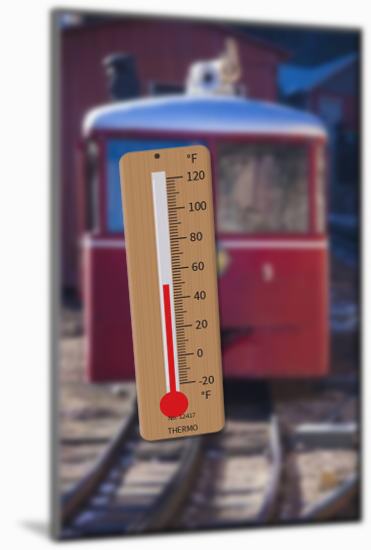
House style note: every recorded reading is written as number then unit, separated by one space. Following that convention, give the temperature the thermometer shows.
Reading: 50 °F
